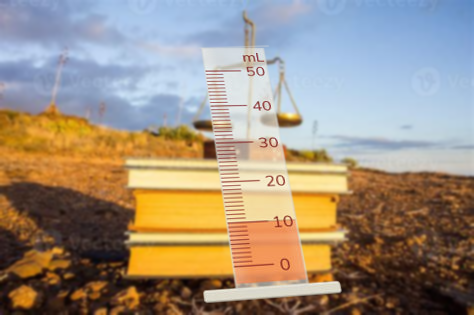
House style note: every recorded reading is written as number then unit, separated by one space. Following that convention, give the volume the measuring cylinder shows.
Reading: 10 mL
